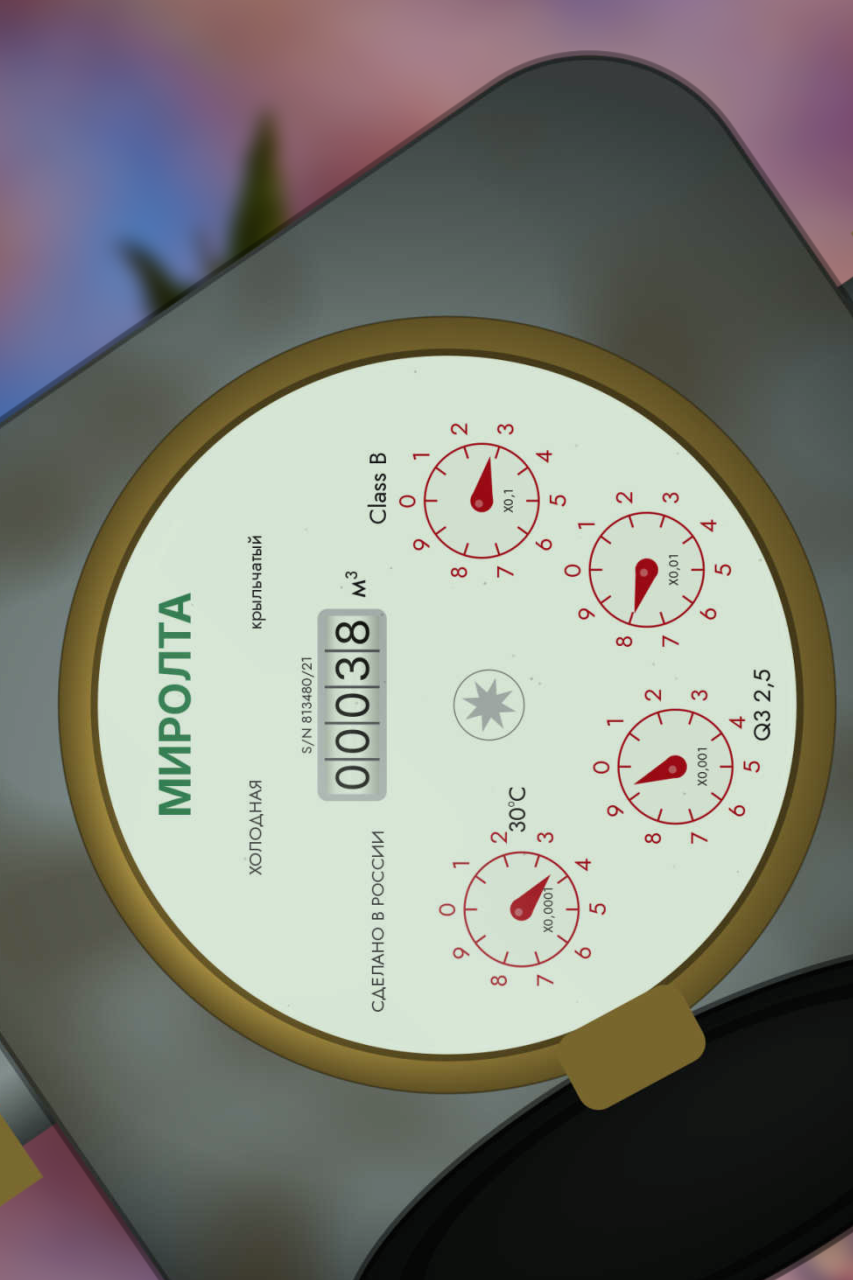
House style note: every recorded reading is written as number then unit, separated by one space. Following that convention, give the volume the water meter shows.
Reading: 38.2793 m³
